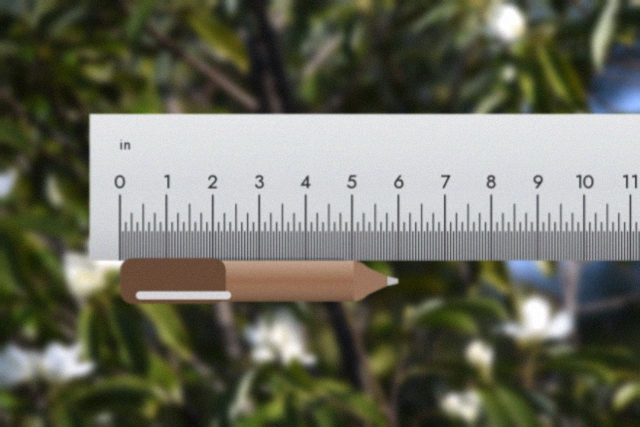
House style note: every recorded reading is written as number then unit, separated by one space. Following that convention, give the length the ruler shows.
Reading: 6 in
